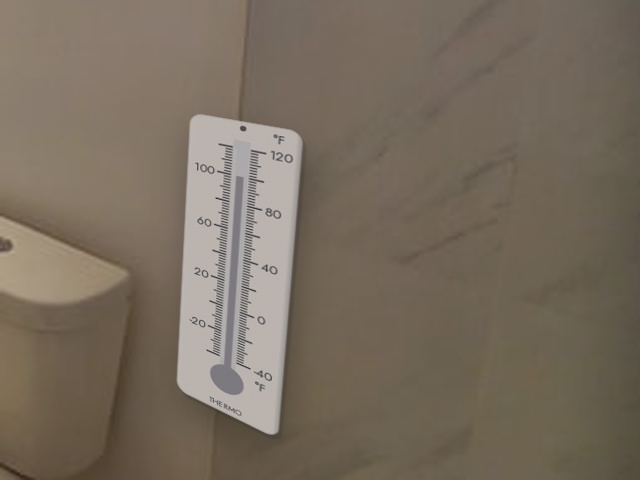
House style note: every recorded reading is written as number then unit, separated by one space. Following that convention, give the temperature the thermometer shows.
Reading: 100 °F
